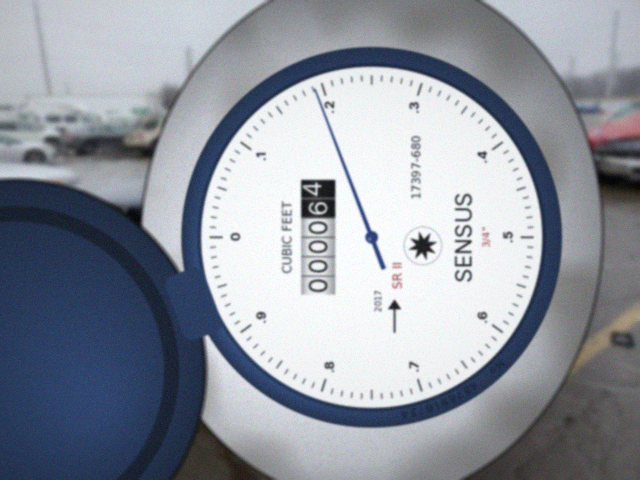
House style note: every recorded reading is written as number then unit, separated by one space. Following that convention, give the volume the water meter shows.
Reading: 64.19 ft³
